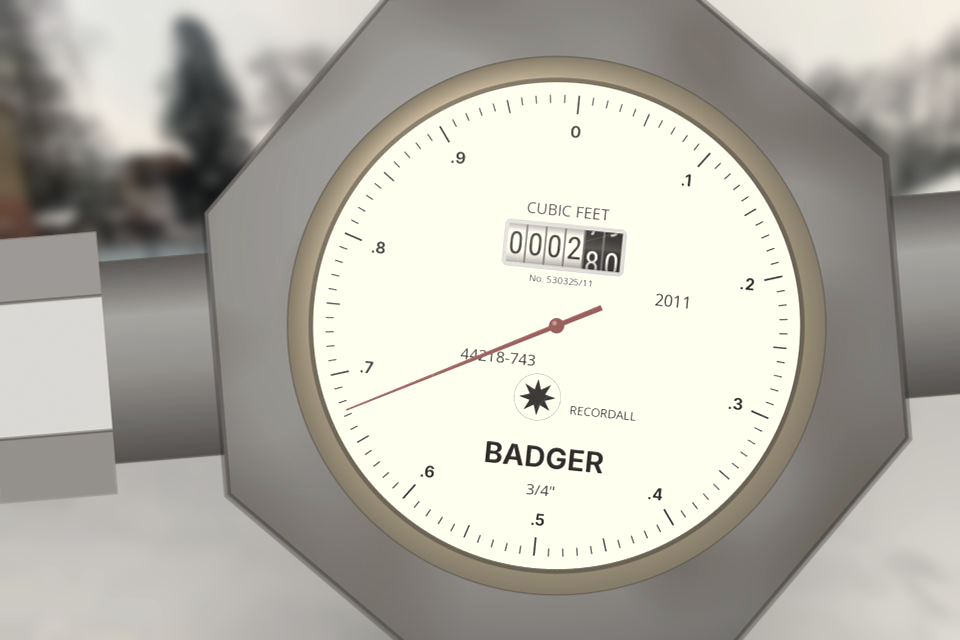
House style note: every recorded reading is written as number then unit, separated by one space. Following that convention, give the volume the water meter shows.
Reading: 279.67 ft³
